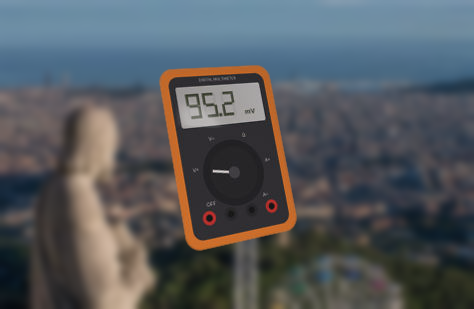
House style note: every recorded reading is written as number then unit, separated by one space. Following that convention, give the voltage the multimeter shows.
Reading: 95.2 mV
